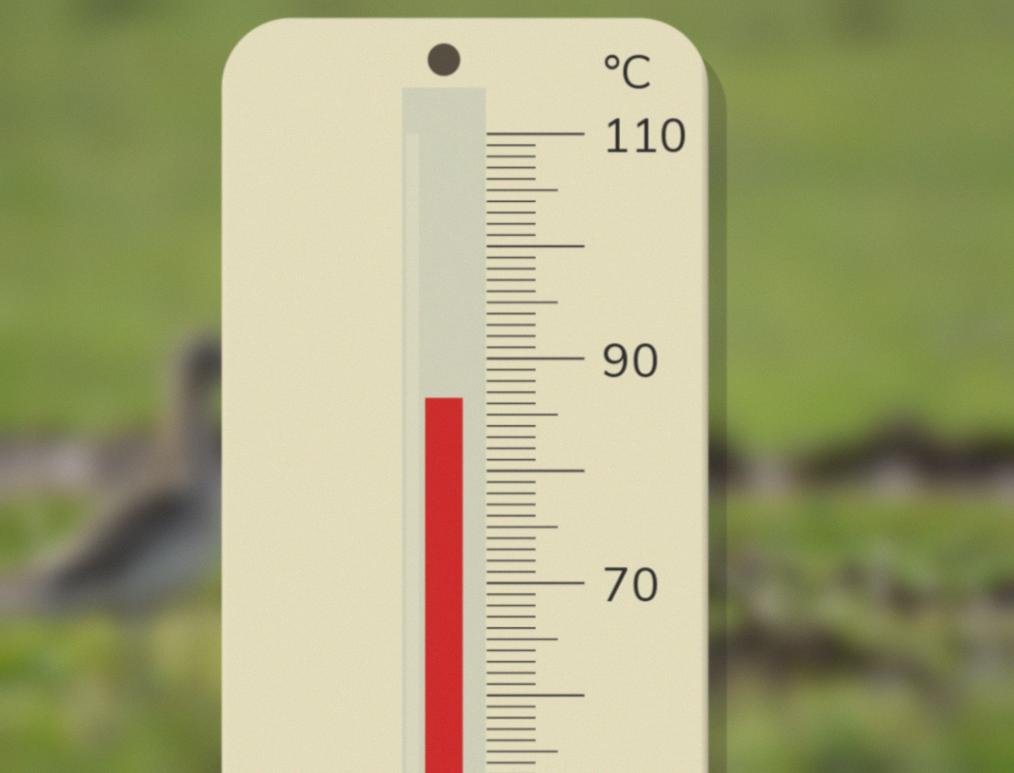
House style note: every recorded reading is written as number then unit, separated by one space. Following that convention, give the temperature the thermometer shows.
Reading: 86.5 °C
